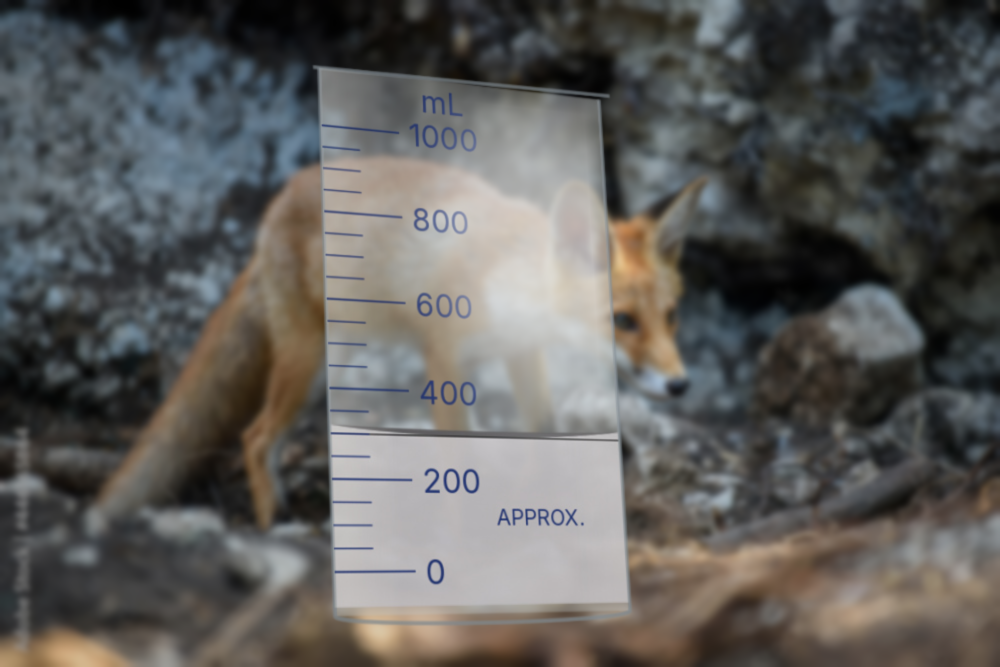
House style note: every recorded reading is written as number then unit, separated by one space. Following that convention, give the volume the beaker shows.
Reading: 300 mL
